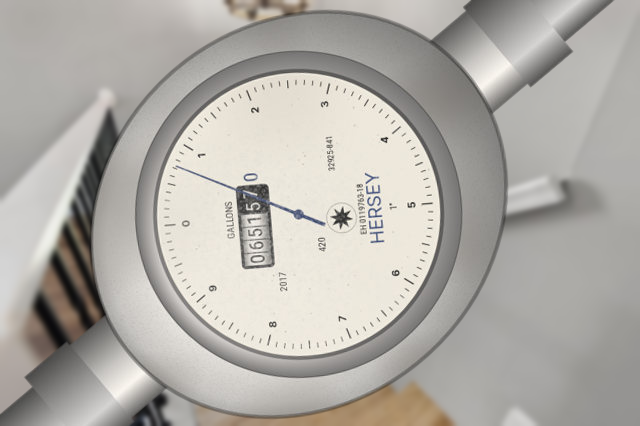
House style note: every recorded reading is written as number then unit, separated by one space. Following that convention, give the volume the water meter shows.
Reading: 651570.7 gal
